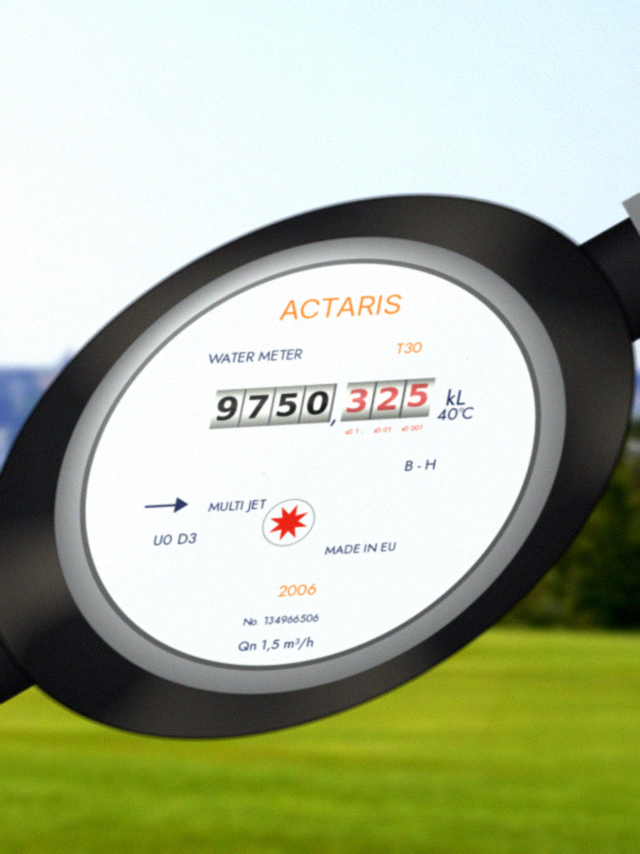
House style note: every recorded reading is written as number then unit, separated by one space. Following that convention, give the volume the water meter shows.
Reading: 9750.325 kL
